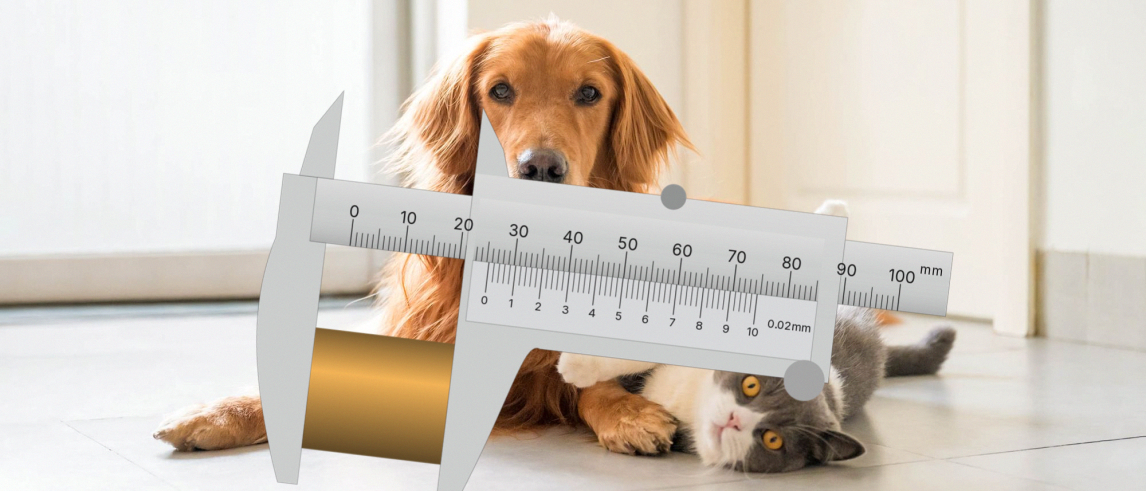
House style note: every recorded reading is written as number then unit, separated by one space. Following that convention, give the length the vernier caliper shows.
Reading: 25.4 mm
